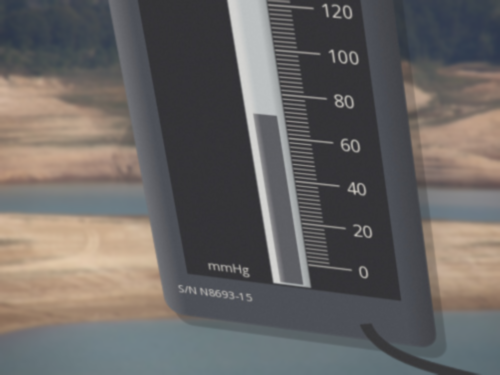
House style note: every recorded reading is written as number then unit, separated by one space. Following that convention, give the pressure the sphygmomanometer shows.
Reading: 70 mmHg
